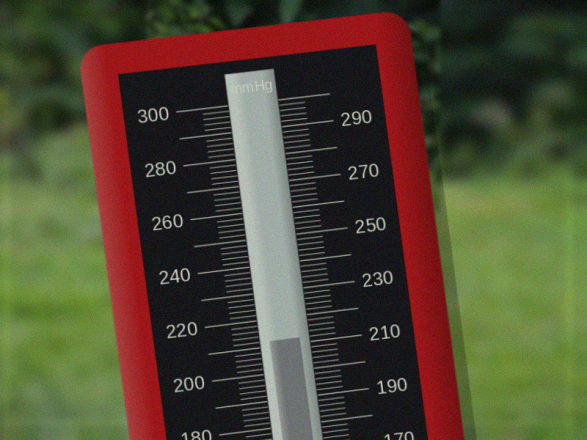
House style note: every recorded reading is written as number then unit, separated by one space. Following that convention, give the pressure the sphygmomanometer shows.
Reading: 212 mmHg
